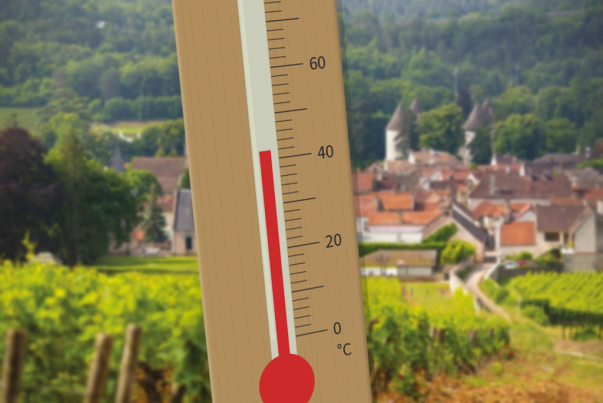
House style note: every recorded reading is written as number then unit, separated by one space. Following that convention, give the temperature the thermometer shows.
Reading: 42 °C
